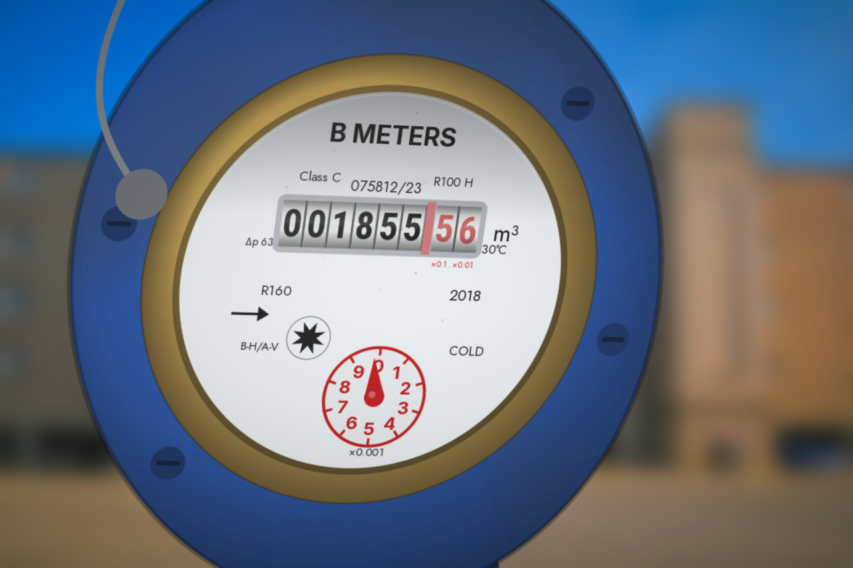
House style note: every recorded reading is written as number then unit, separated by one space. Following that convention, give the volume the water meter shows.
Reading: 1855.559 m³
